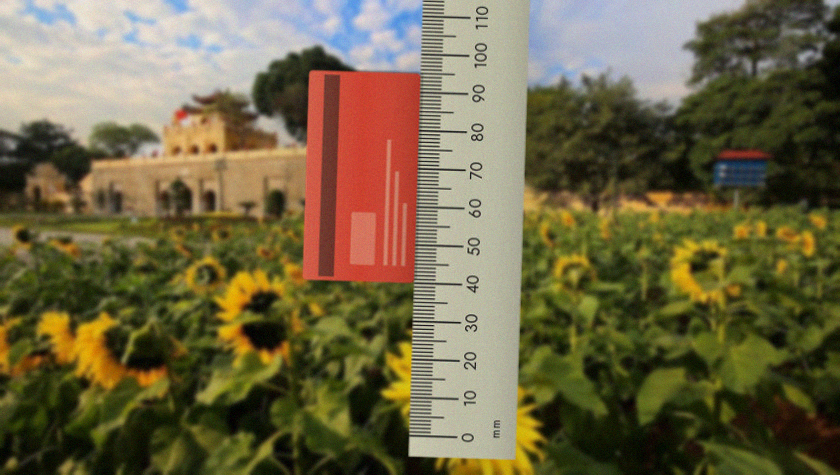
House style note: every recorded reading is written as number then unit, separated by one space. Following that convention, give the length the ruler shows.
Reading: 55 mm
